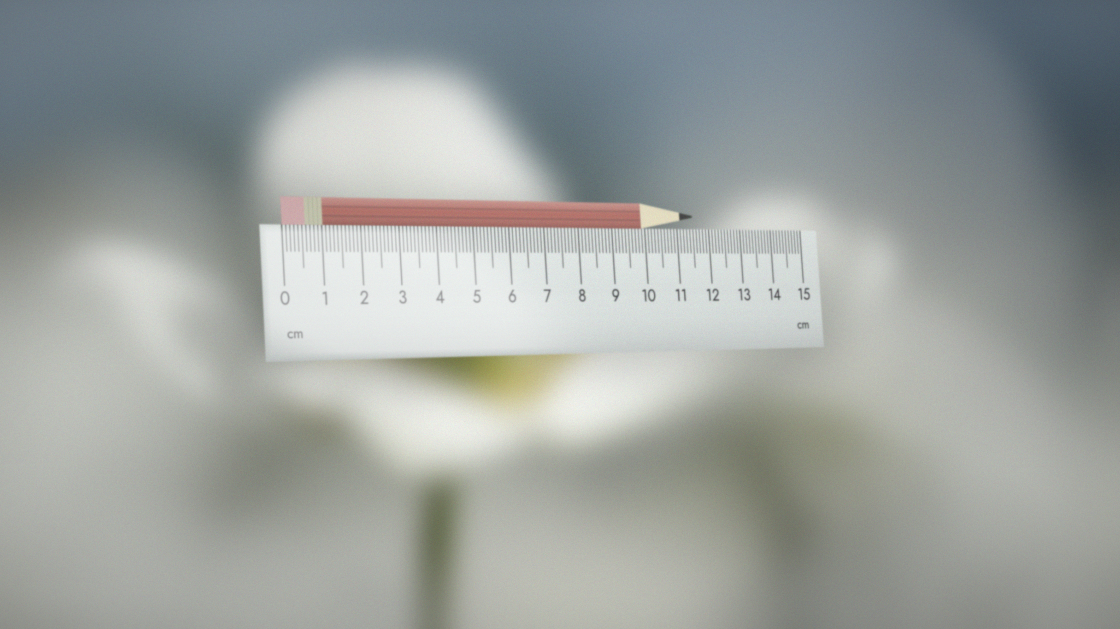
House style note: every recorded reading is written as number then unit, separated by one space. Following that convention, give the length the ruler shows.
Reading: 11.5 cm
